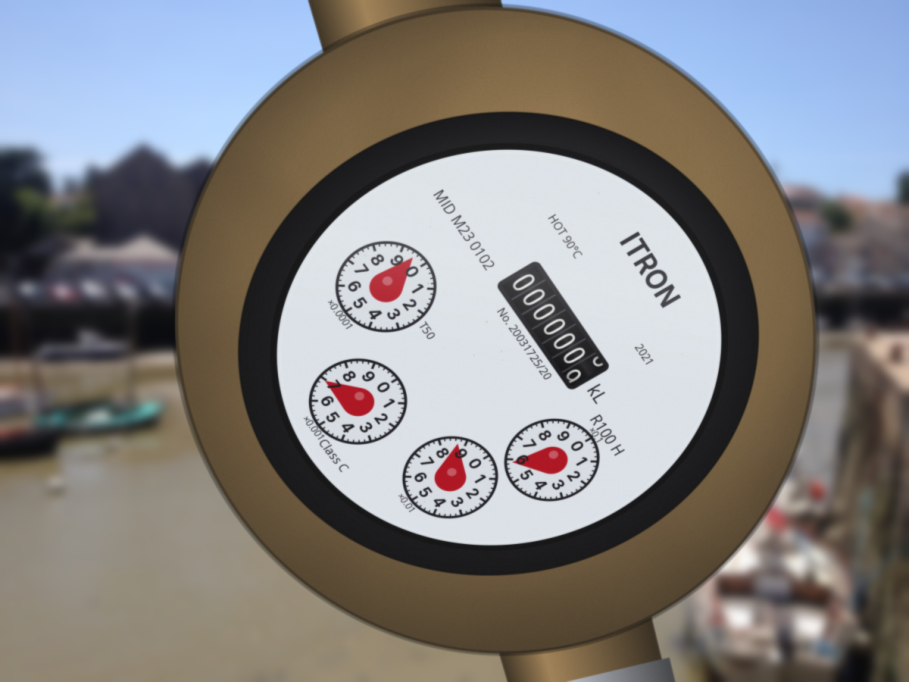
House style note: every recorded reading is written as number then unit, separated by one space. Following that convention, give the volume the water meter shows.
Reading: 8.5869 kL
